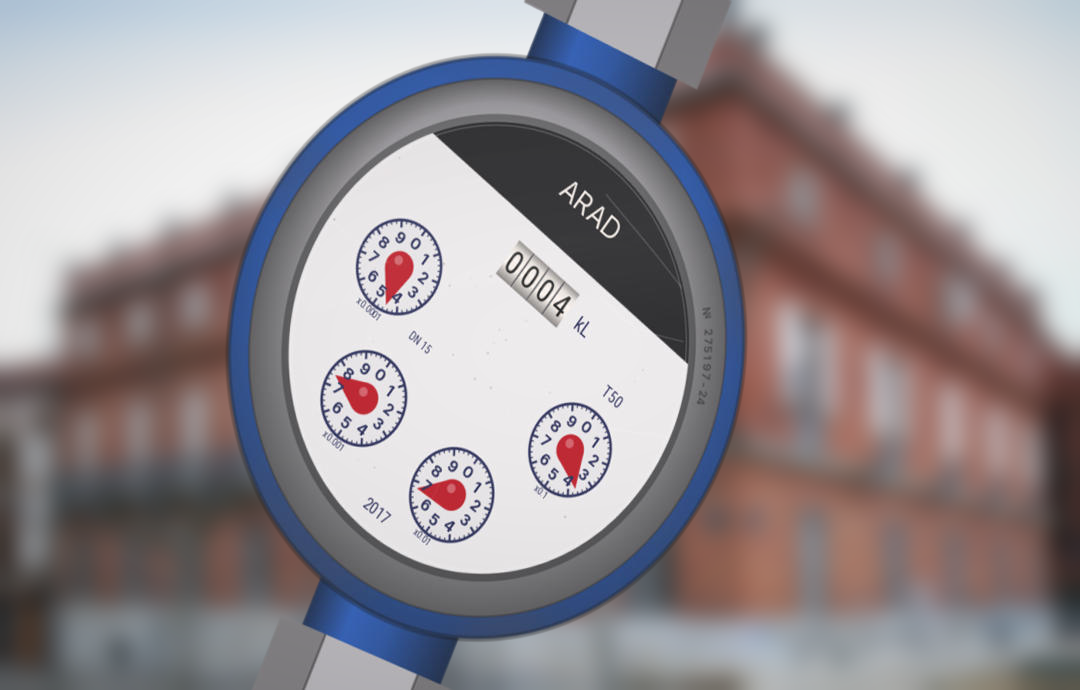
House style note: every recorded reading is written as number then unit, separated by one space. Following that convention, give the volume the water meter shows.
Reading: 4.3674 kL
